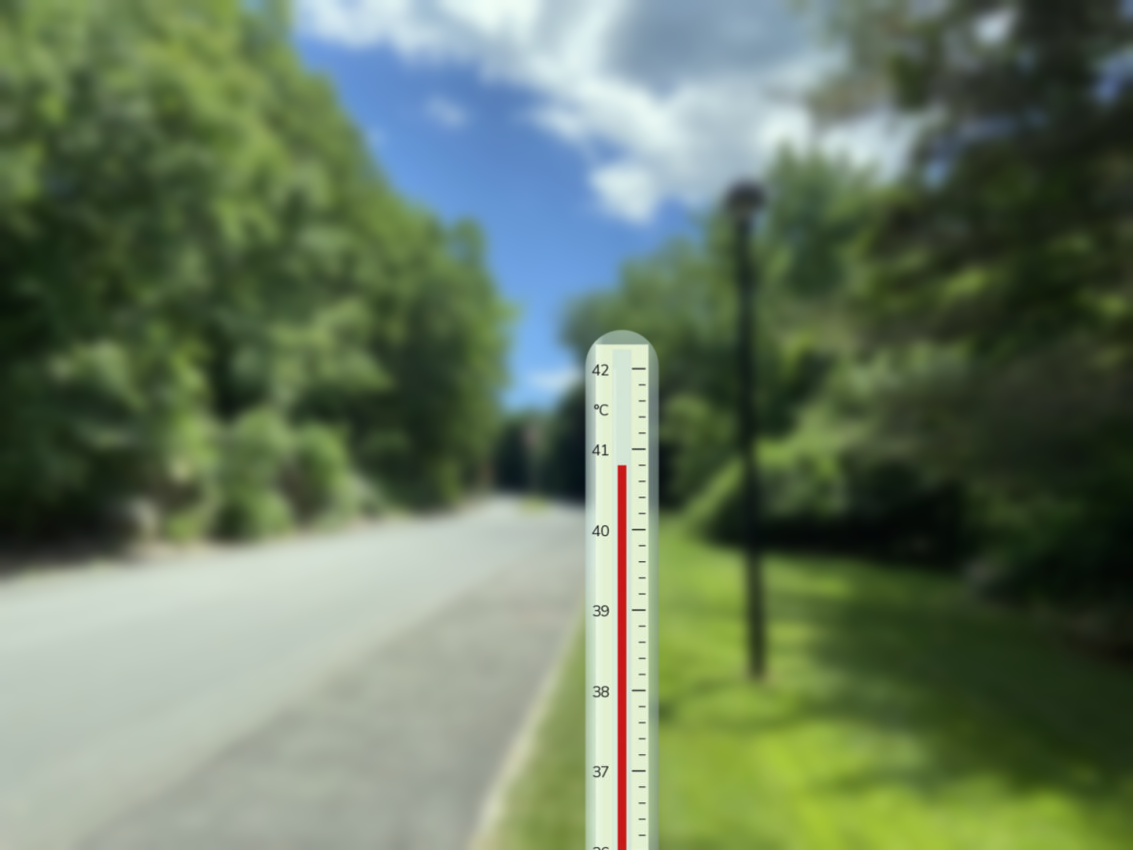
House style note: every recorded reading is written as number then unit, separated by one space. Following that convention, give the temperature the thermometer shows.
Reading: 40.8 °C
